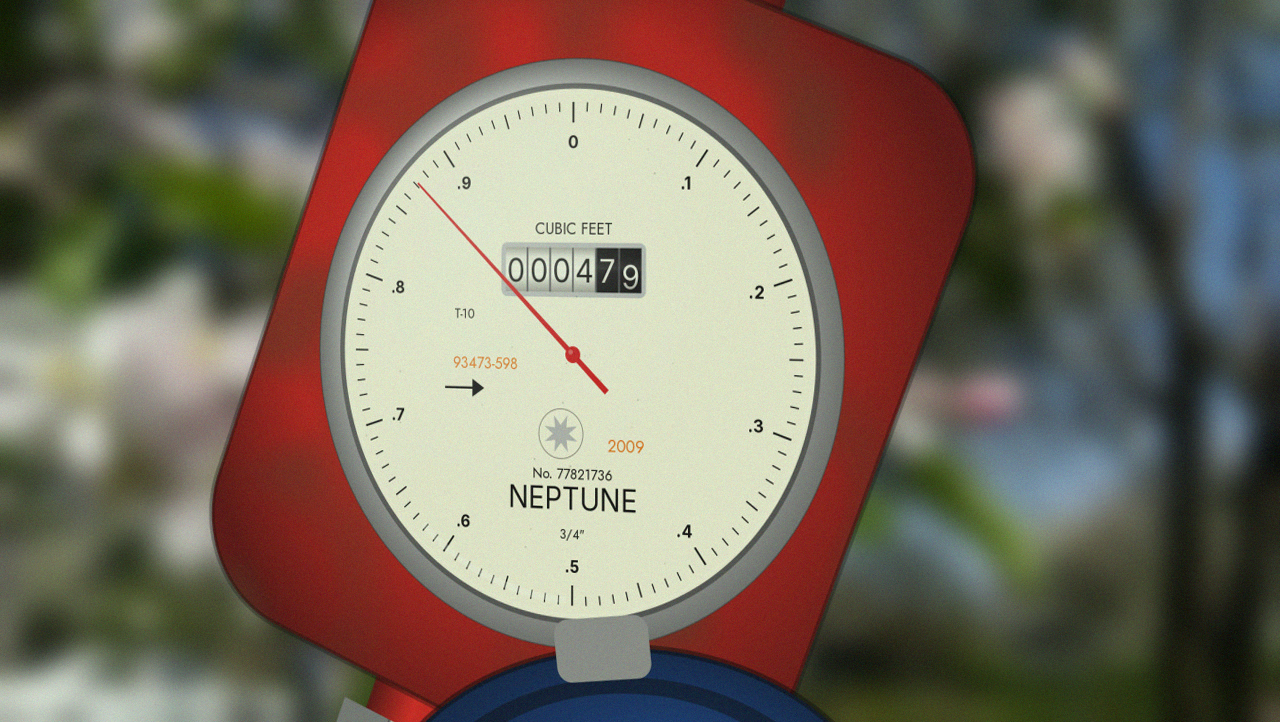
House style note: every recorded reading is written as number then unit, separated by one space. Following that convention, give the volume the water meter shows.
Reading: 478.87 ft³
